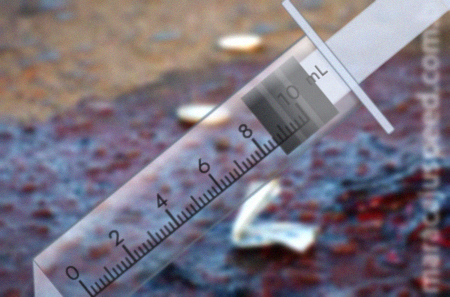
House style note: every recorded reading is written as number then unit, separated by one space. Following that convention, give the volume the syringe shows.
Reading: 8.6 mL
